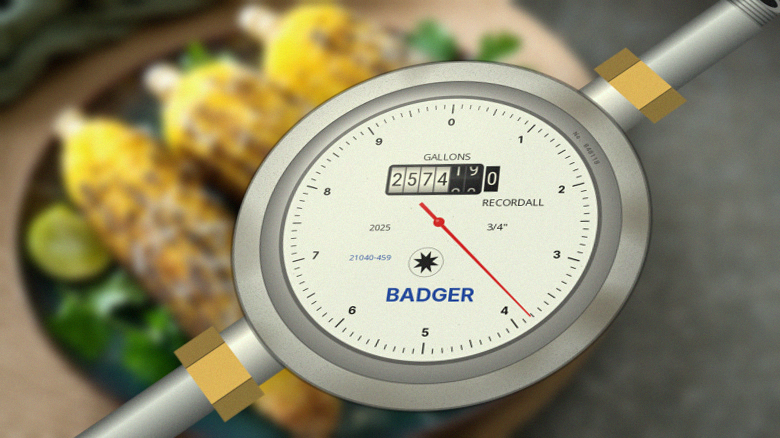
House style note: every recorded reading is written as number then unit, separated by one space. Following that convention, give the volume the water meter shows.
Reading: 2574193.8 gal
